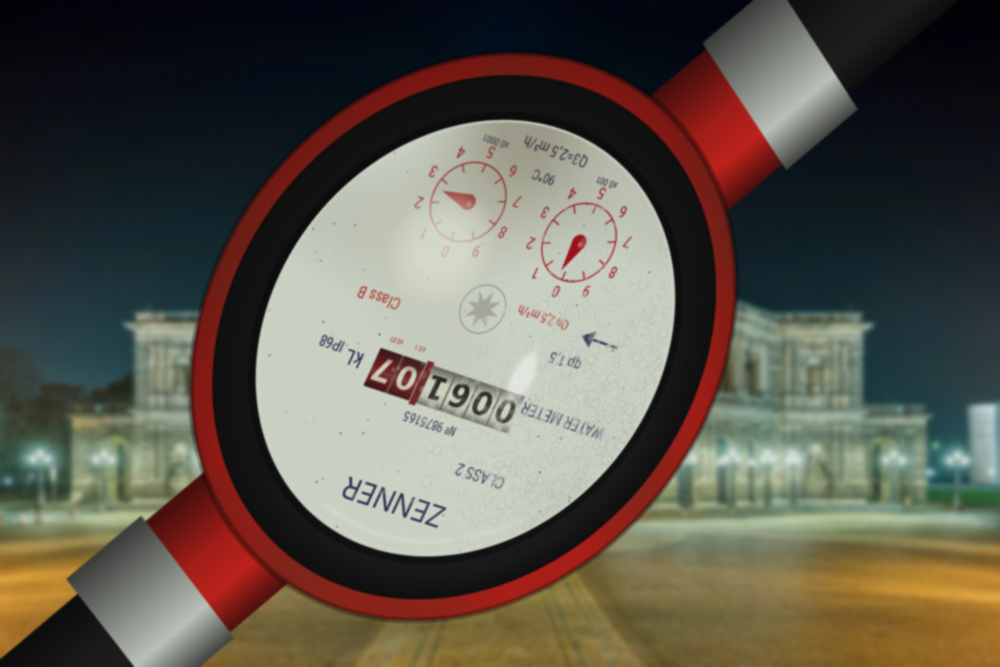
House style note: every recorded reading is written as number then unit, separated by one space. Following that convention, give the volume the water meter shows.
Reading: 61.0702 kL
